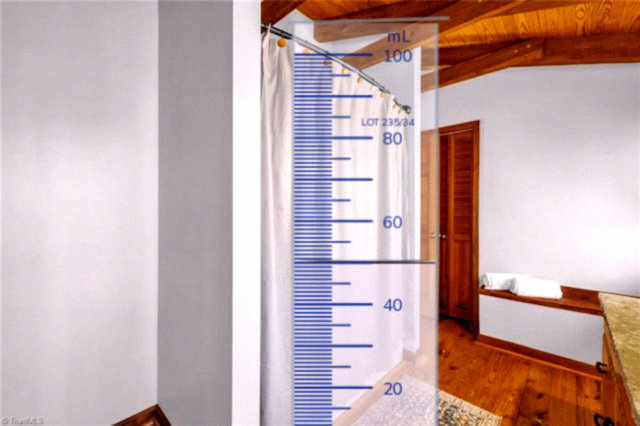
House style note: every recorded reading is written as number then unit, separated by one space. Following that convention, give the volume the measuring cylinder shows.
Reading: 50 mL
